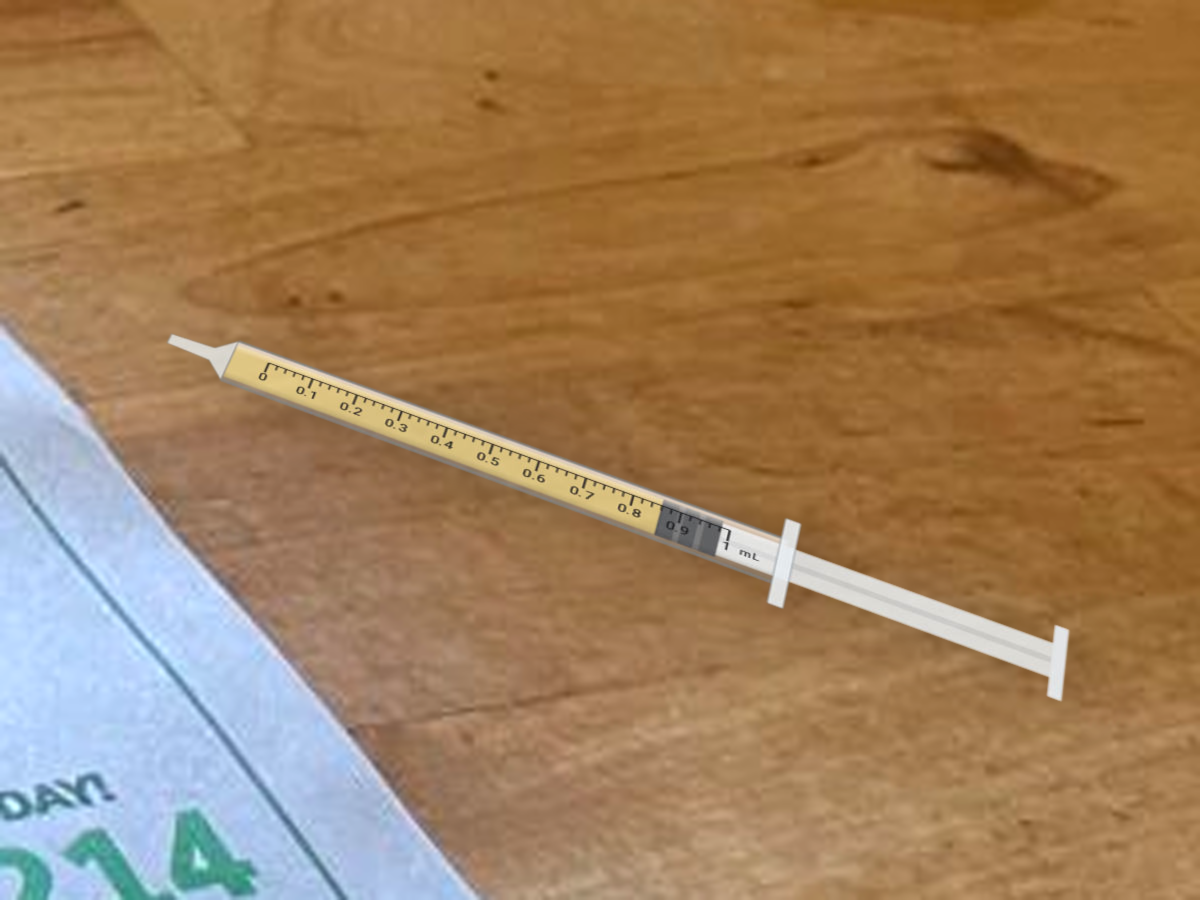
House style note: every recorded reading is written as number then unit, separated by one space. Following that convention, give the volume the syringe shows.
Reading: 0.86 mL
